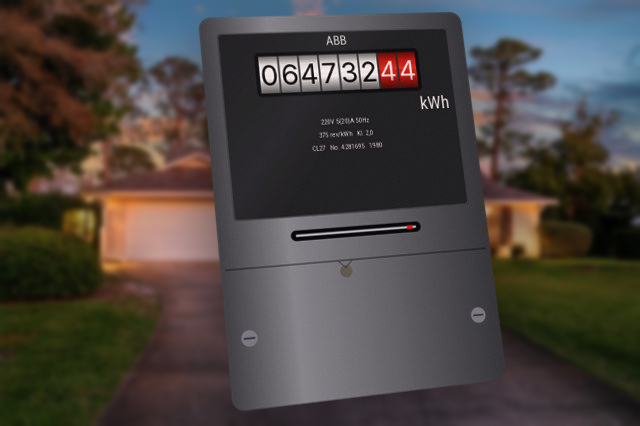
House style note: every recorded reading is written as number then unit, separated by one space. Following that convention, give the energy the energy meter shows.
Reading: 64732.44 kWh
